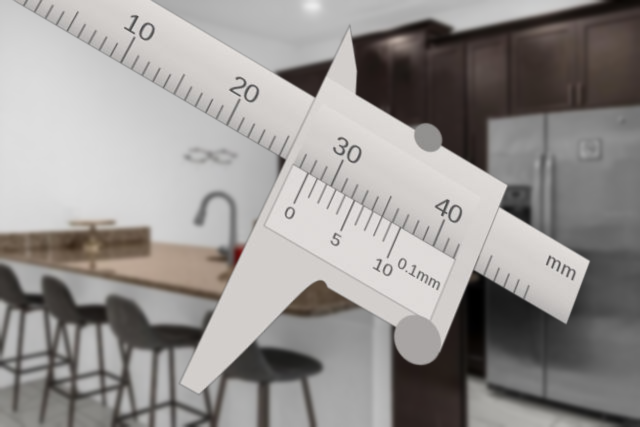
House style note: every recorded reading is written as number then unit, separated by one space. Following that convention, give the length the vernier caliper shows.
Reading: 27.8 mm
